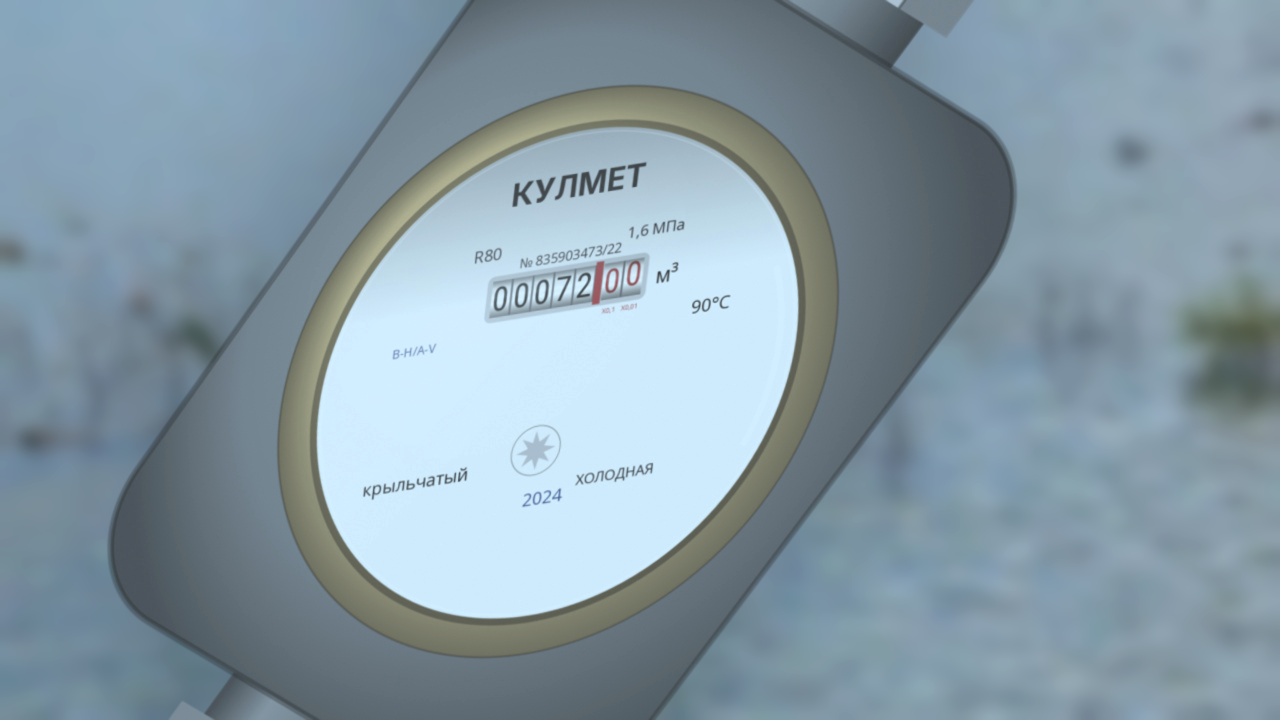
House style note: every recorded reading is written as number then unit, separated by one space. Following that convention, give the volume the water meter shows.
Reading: 72.00 m³
